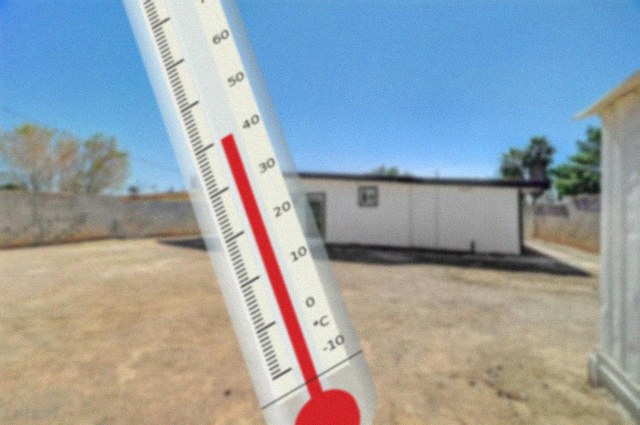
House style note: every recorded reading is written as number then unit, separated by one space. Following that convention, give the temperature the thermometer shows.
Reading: 40 °C
